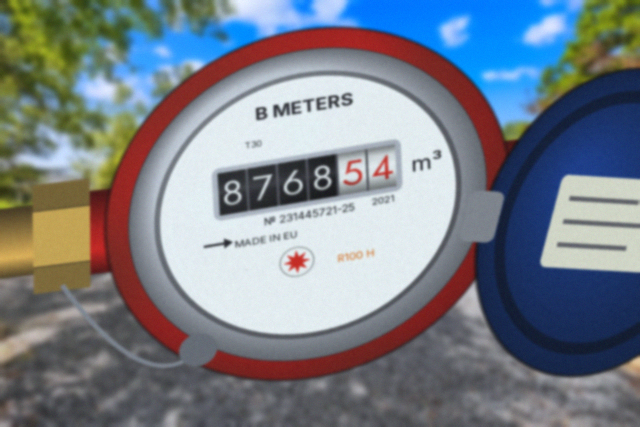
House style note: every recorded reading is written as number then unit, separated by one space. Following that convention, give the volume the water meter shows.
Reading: 8768.54 m³
